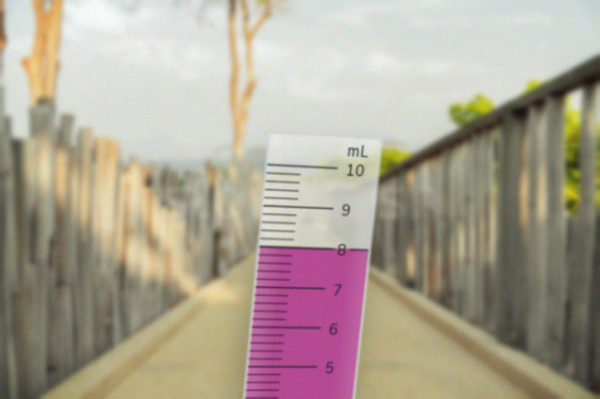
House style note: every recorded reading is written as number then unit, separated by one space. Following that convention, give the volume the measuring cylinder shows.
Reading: 8 mL
